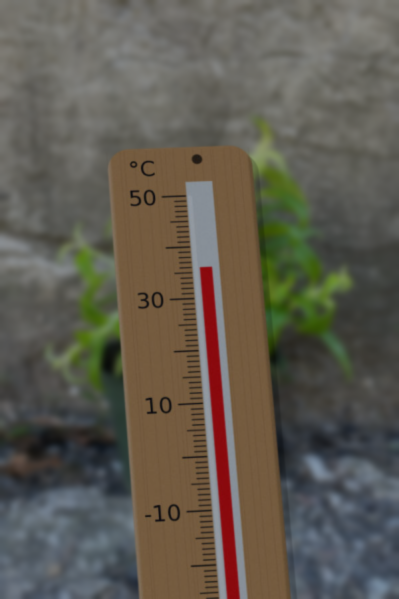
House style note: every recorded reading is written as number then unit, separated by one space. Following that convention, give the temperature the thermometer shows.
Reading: 36 °C
